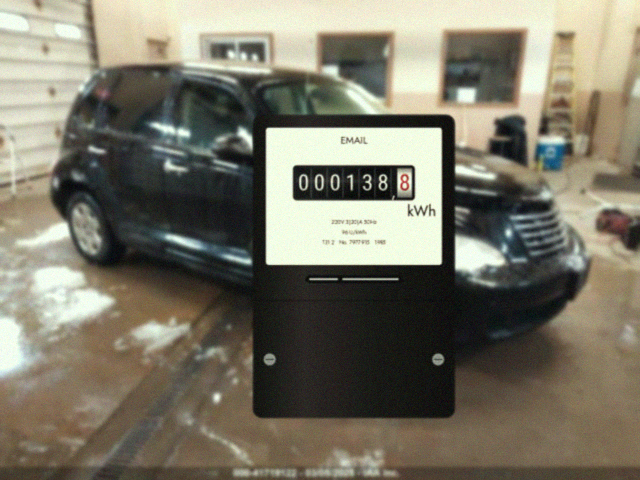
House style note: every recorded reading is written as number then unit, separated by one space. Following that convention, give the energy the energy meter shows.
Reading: 138.8 kWh
